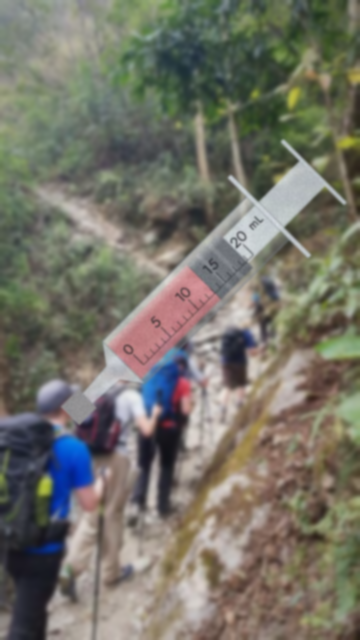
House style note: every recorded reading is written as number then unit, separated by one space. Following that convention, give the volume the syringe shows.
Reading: 13 mL
